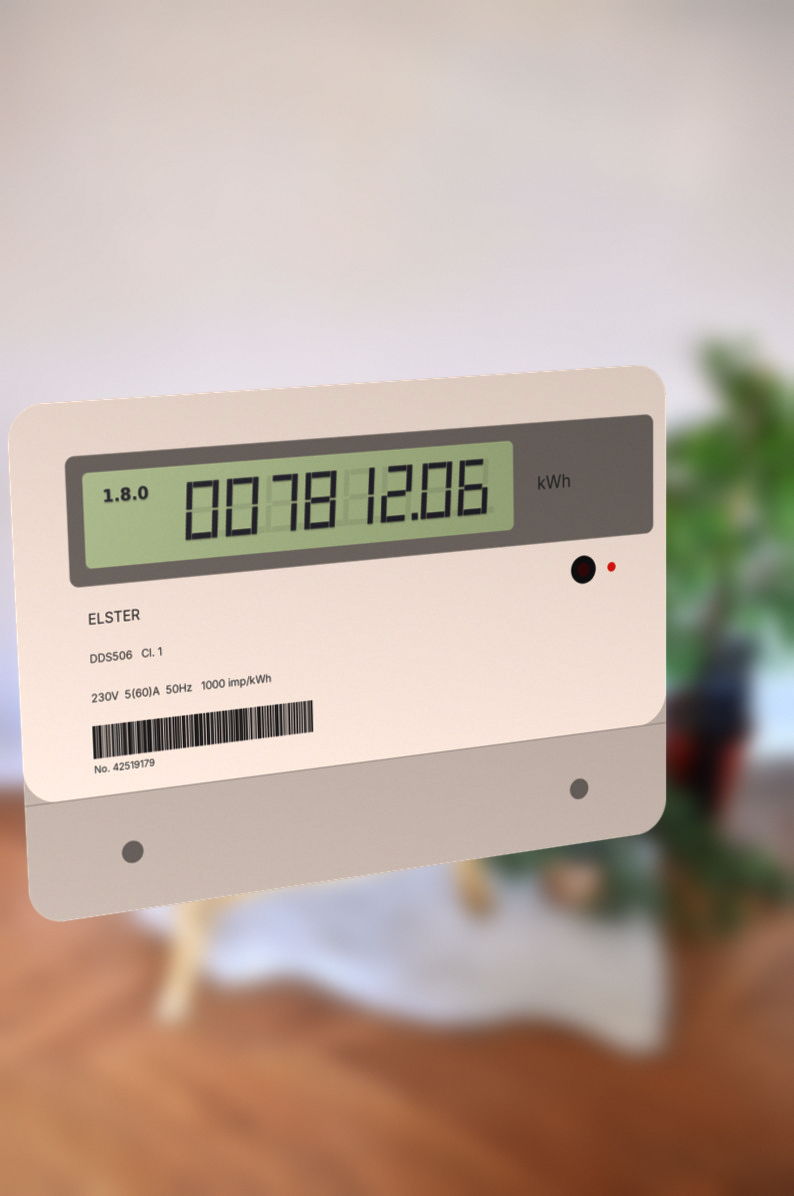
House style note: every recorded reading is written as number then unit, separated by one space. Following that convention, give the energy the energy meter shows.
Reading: 7812.06 kWh
